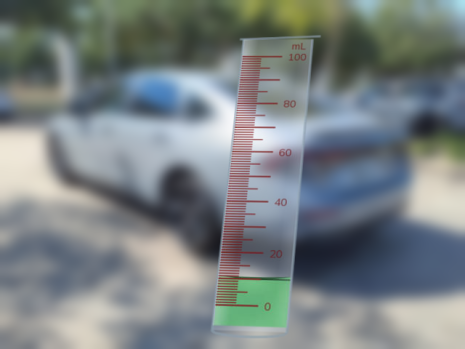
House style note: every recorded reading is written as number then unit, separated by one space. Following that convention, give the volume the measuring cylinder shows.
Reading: 10 mL
